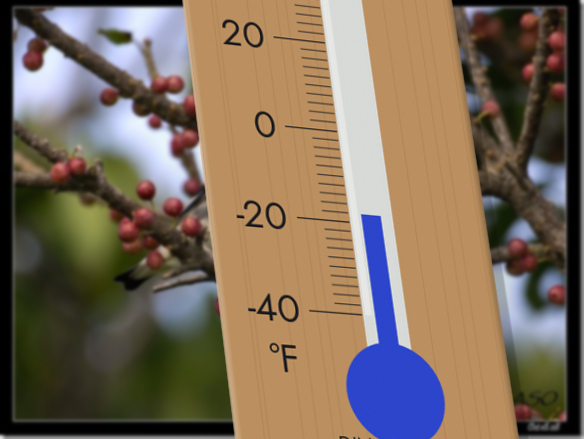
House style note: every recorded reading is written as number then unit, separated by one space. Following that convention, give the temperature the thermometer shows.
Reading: -18 °F
